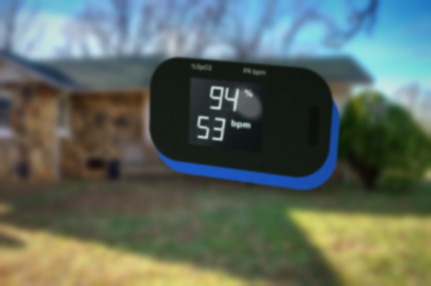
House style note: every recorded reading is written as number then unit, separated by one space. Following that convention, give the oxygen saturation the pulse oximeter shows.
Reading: 94 %
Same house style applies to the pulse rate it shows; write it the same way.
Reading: 53 bpm
